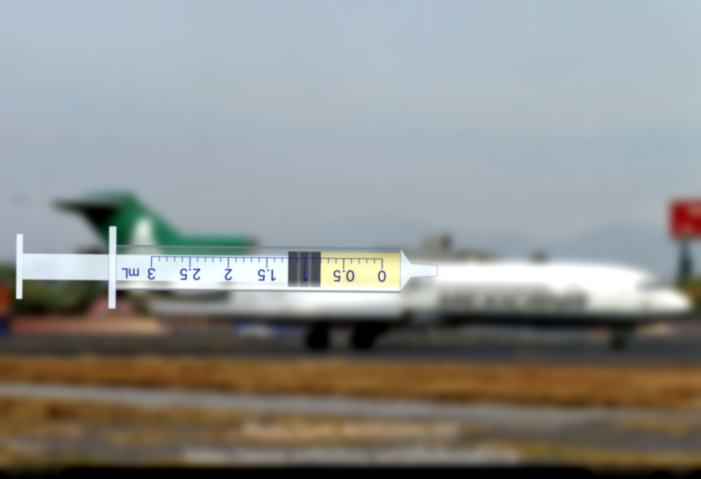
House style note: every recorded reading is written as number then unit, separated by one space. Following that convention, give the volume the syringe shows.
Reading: 0.8 mL
